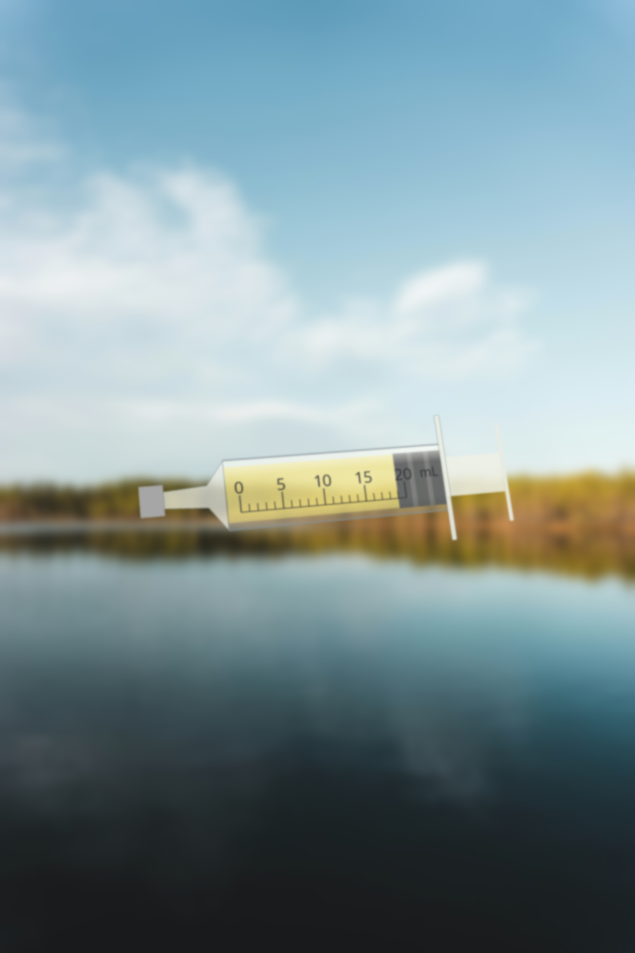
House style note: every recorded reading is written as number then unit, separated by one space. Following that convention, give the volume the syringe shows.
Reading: 19 mL
